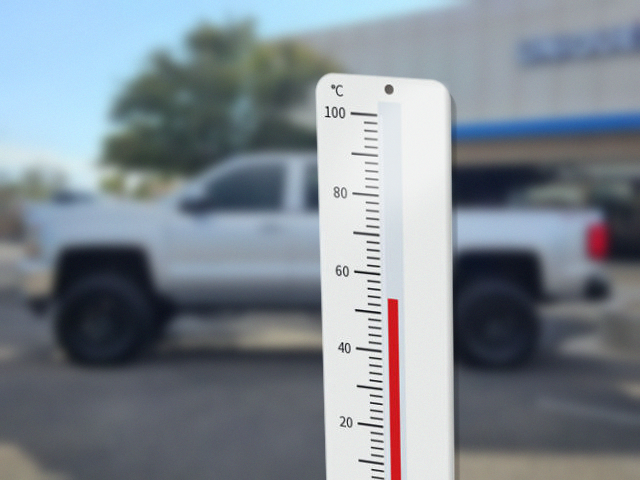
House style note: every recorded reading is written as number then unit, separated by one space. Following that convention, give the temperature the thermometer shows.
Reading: 54 °C
